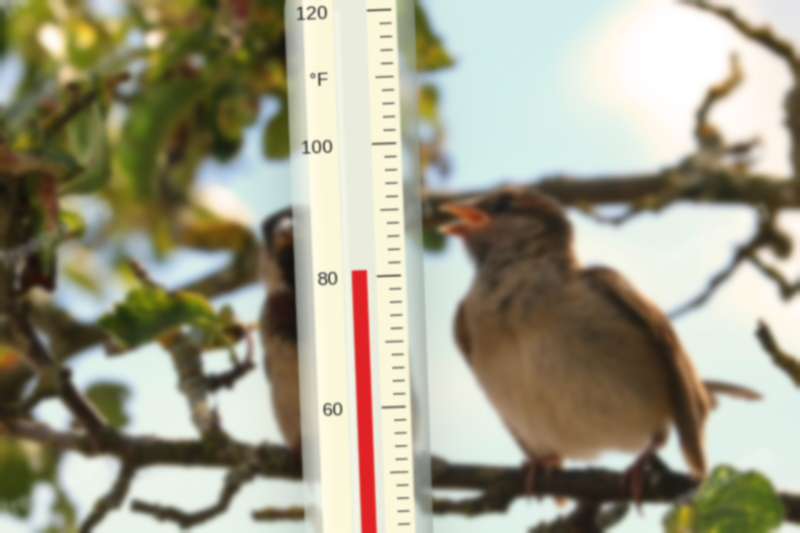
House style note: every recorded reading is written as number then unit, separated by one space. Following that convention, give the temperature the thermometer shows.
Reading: 81 °F
